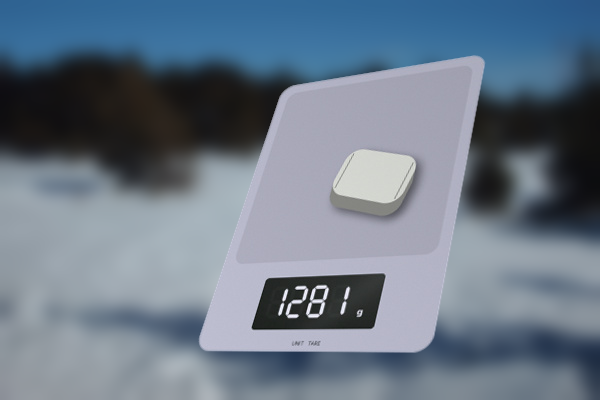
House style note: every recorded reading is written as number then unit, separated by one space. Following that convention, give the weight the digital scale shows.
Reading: 1281 g
